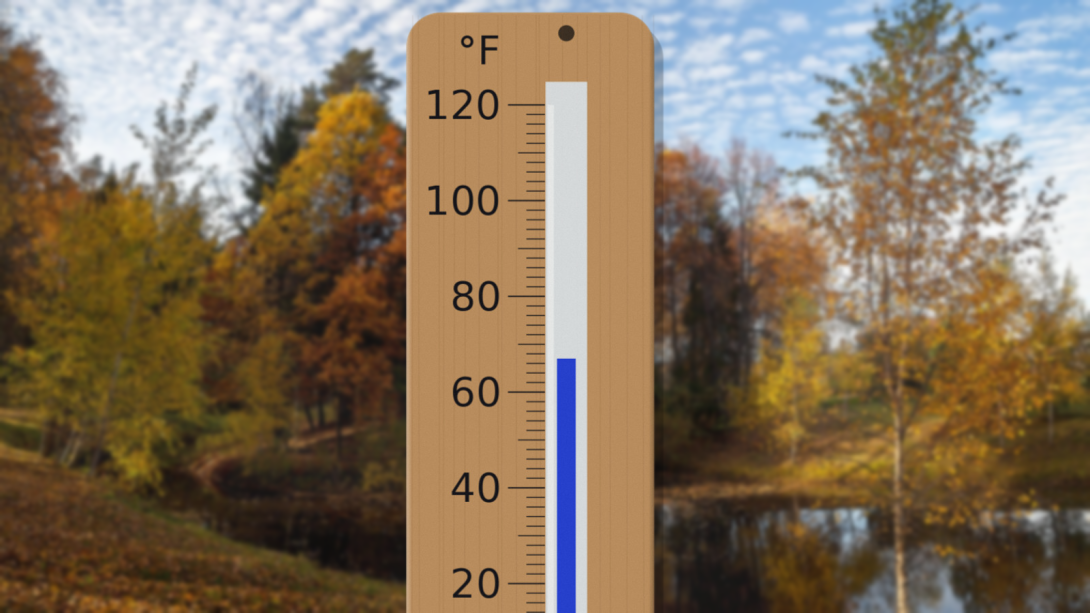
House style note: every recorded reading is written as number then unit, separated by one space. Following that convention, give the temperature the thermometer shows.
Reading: 67 °F
